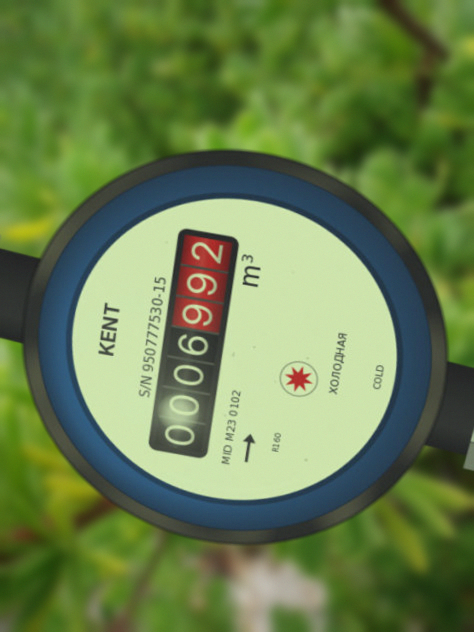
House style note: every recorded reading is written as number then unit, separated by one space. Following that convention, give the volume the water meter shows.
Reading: 6.992 m³
